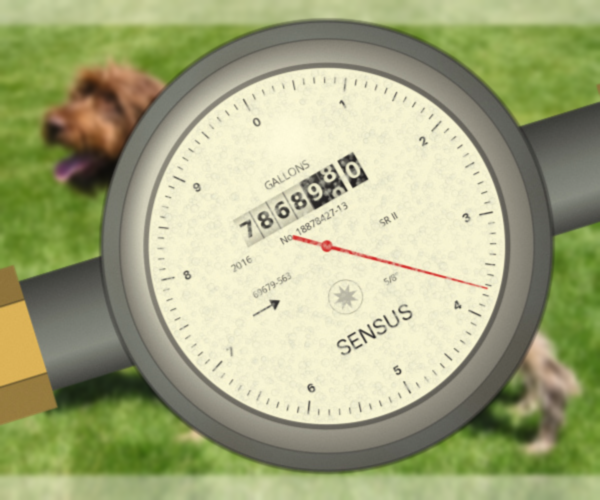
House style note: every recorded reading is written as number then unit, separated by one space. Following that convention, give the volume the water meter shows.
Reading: 7868983.7 gal
